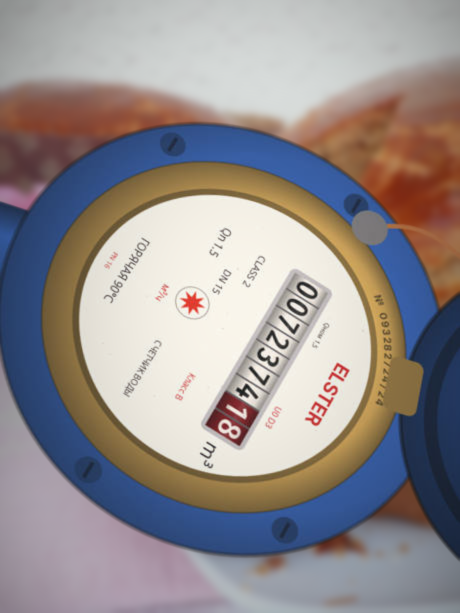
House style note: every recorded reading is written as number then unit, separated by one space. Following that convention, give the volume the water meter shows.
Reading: 72374.18 m³
